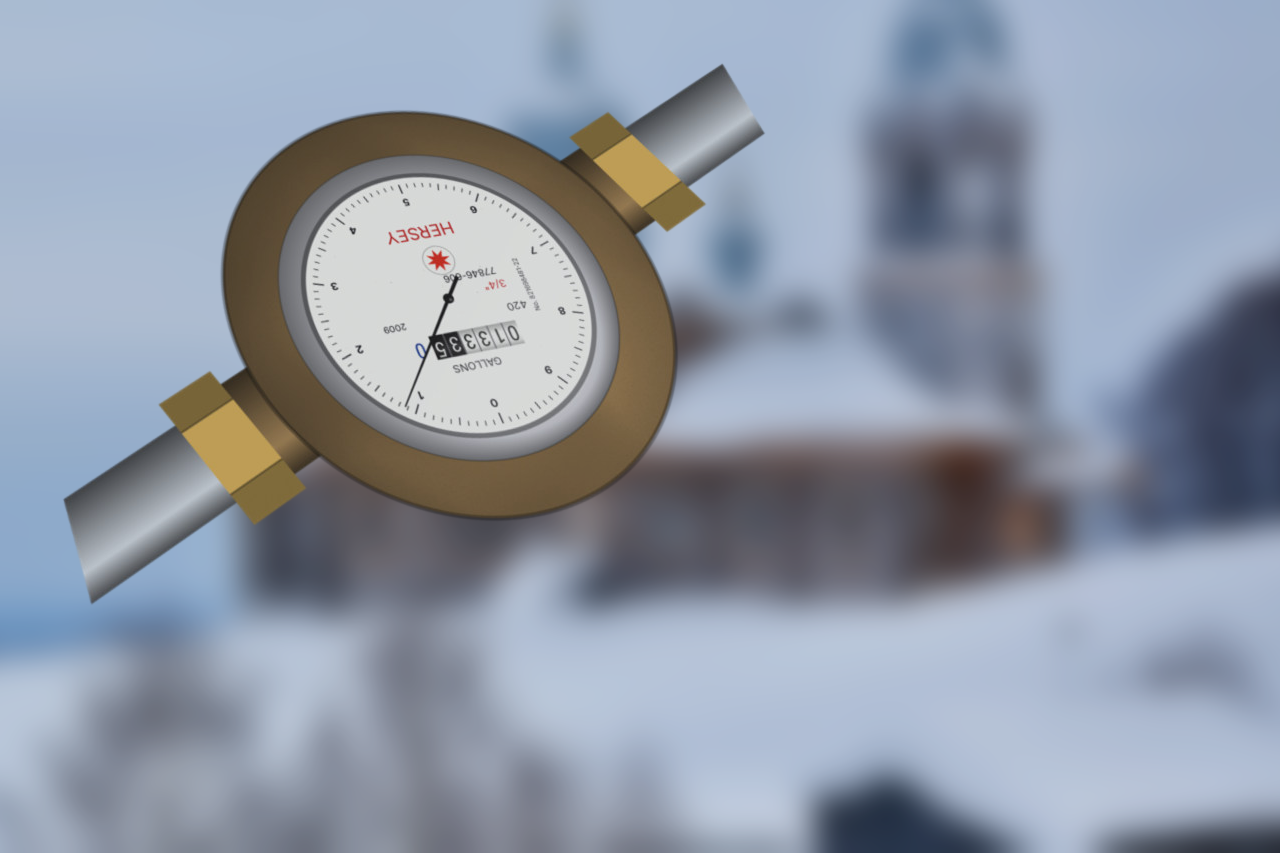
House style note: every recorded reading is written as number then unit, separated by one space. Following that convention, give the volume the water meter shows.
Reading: 133351.1 gal
